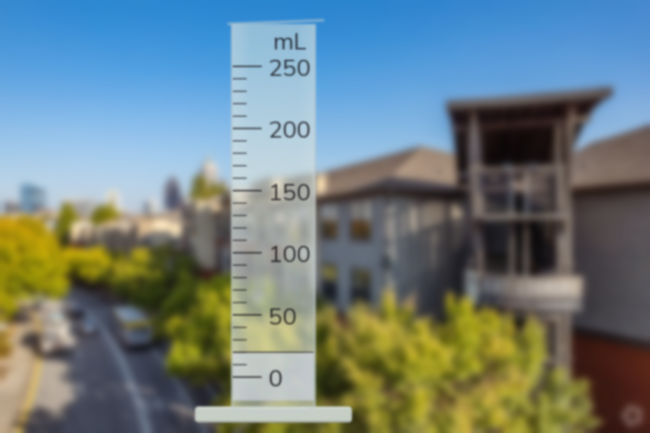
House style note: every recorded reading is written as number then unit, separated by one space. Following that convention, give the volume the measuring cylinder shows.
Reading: 20 mL
